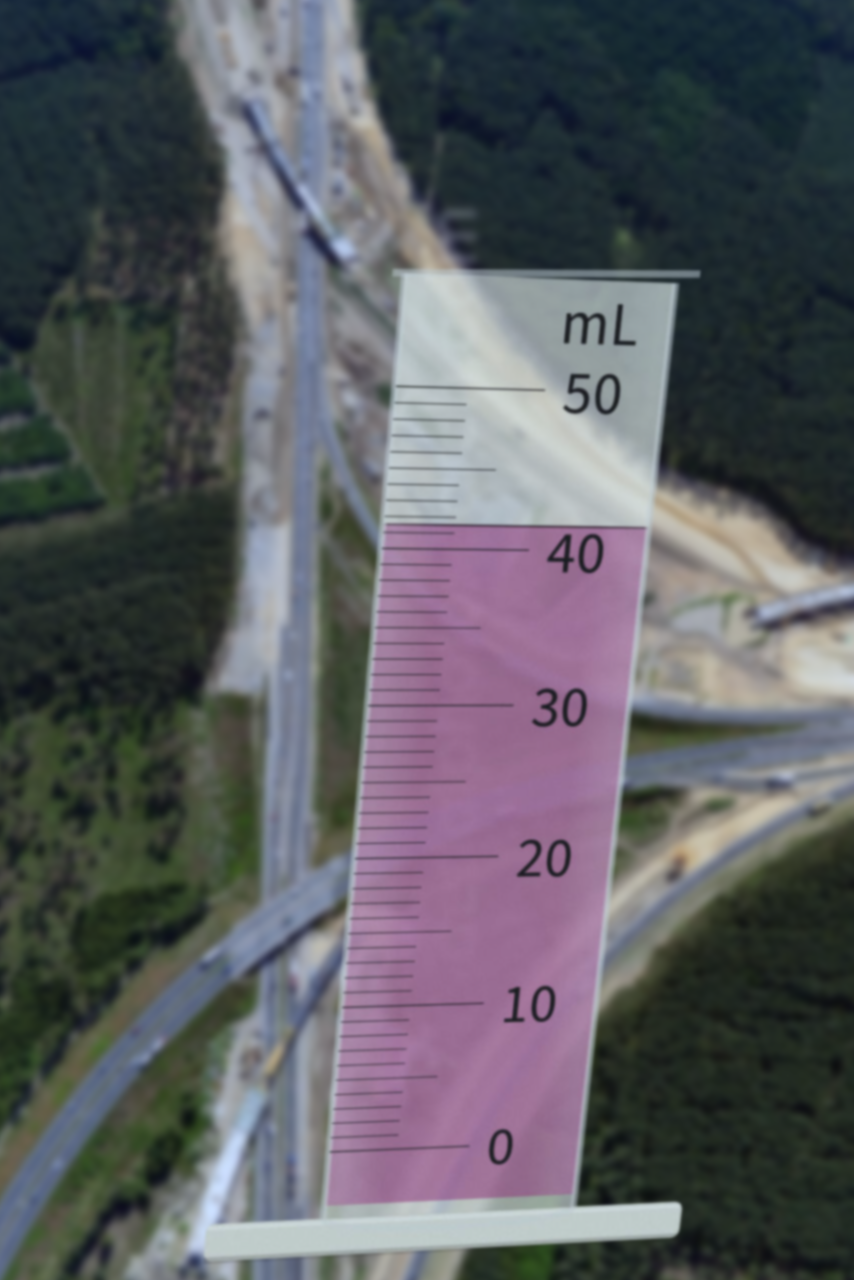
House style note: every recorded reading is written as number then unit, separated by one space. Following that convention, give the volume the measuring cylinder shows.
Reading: 41.5 mL
